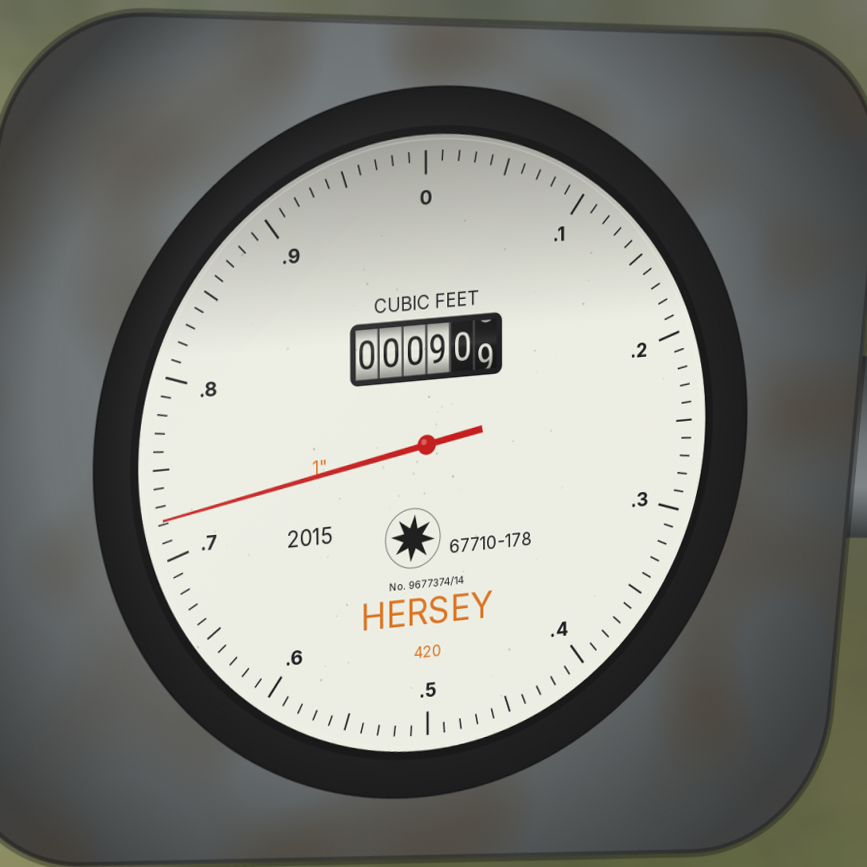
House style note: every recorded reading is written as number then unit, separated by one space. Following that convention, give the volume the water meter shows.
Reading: 908.72 ft³
